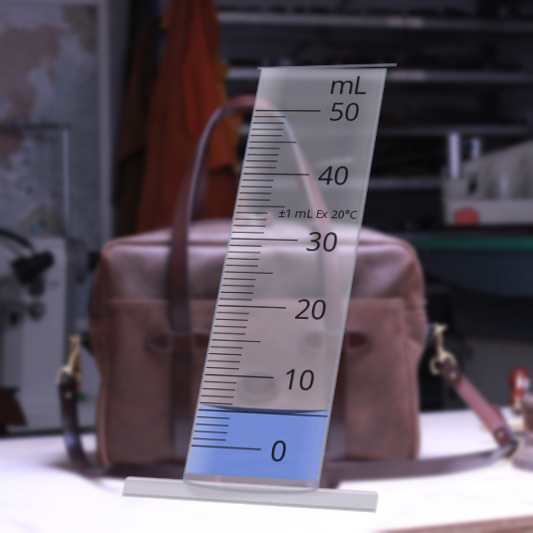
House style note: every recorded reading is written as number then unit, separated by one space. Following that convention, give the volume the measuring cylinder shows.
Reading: 5 mL
